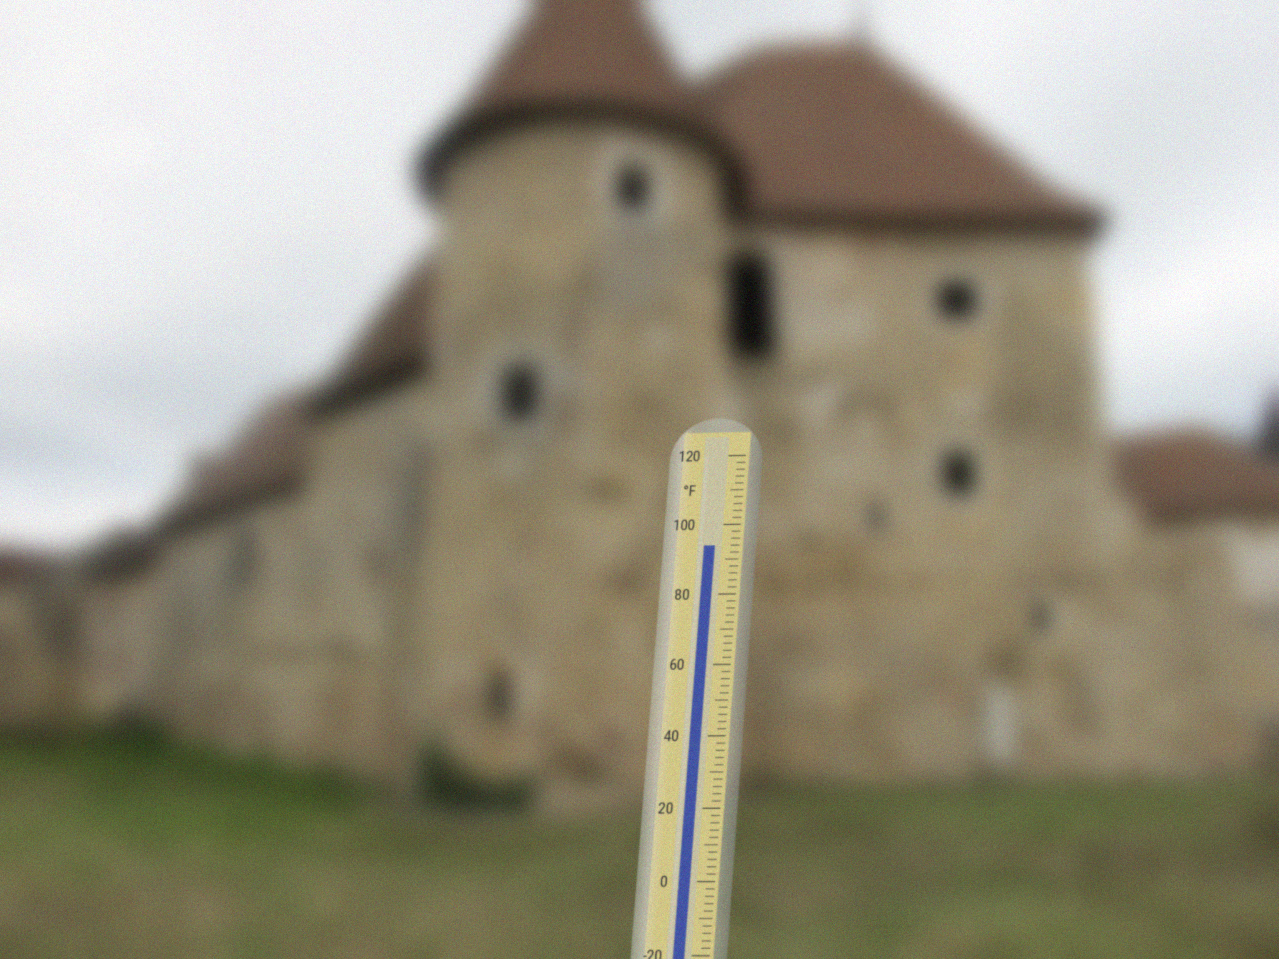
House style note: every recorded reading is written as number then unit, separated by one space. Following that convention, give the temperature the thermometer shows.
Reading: 94 °F
